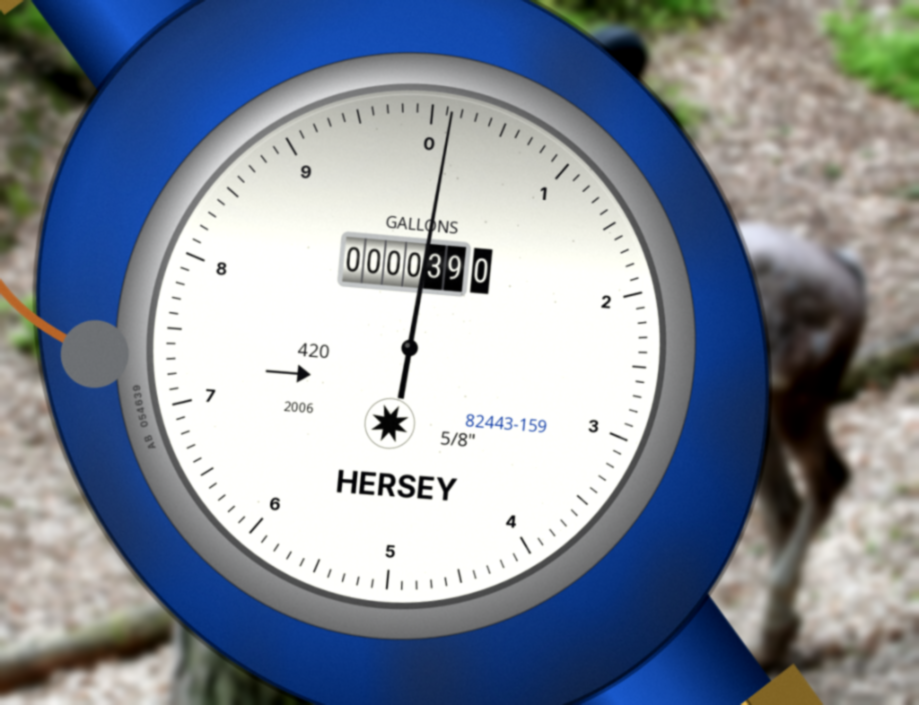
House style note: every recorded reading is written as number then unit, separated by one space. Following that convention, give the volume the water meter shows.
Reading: 390.1 gal
